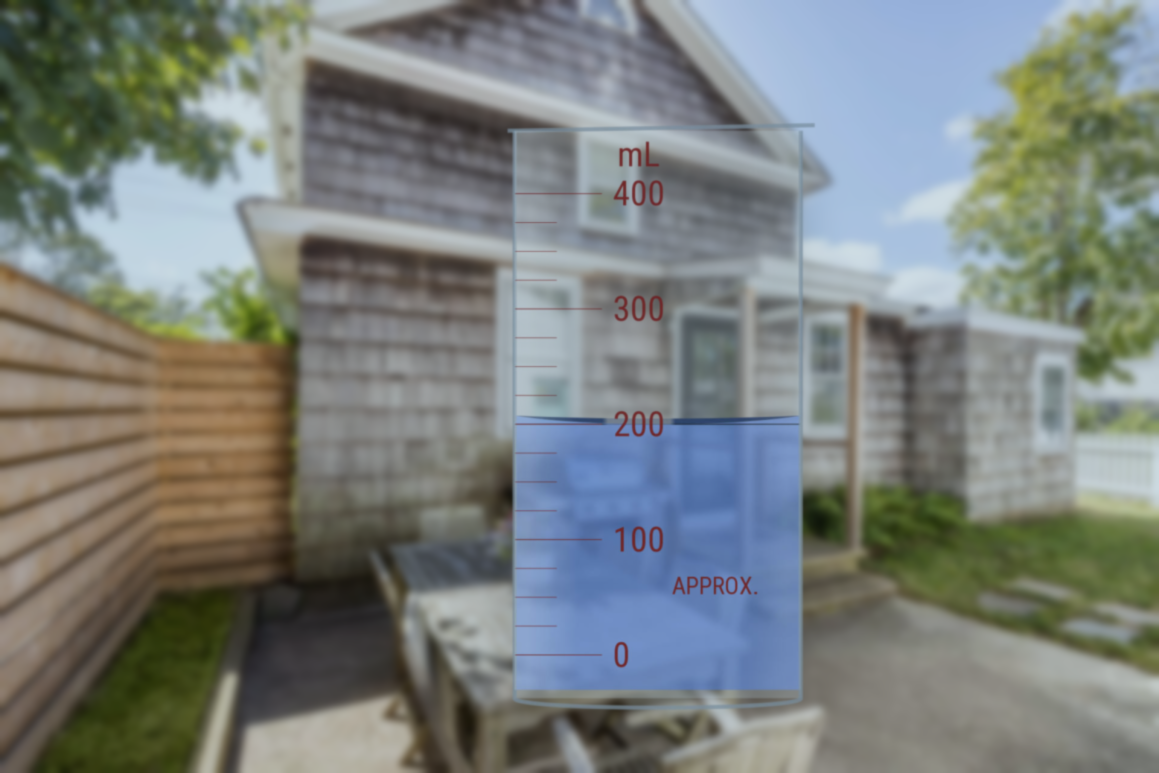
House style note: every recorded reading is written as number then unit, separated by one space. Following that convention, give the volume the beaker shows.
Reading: 200 mL
